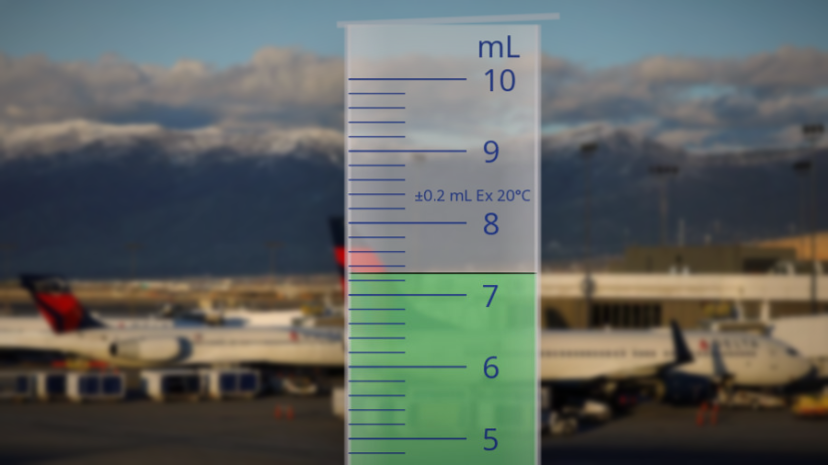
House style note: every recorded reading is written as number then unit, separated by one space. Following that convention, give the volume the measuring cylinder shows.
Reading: 7.3 mL
